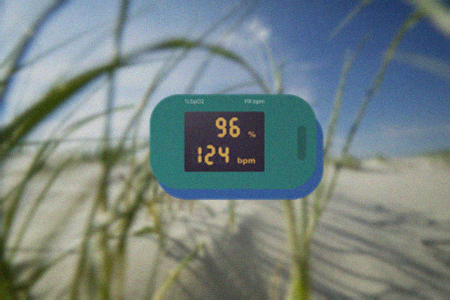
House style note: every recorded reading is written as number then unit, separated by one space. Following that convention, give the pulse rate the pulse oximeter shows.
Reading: 124 bpm
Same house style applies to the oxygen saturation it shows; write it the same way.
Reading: 96 %
